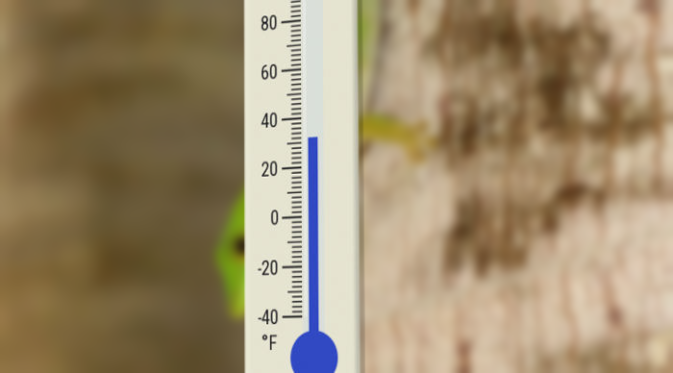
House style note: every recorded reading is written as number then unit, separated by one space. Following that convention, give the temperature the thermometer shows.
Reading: 32 °F
